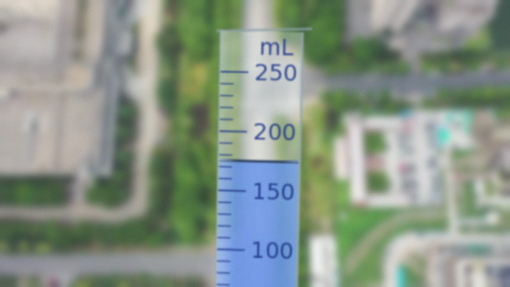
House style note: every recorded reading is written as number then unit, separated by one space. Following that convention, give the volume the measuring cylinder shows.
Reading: 175 mL
